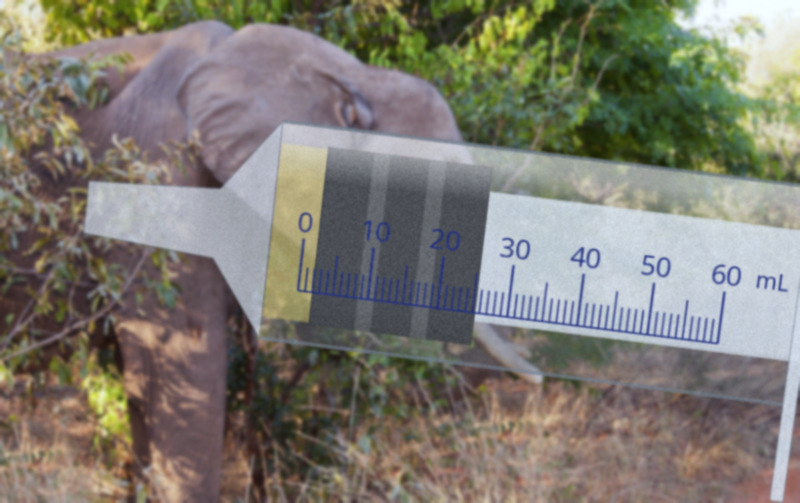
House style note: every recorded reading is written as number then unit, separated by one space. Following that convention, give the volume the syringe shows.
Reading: 2 mL
